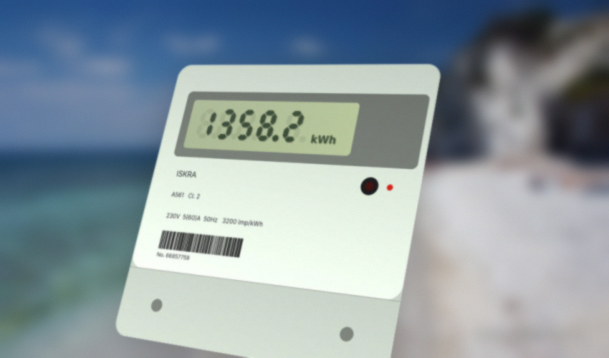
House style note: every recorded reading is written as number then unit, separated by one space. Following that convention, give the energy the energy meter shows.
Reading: 1358.2 kWh
